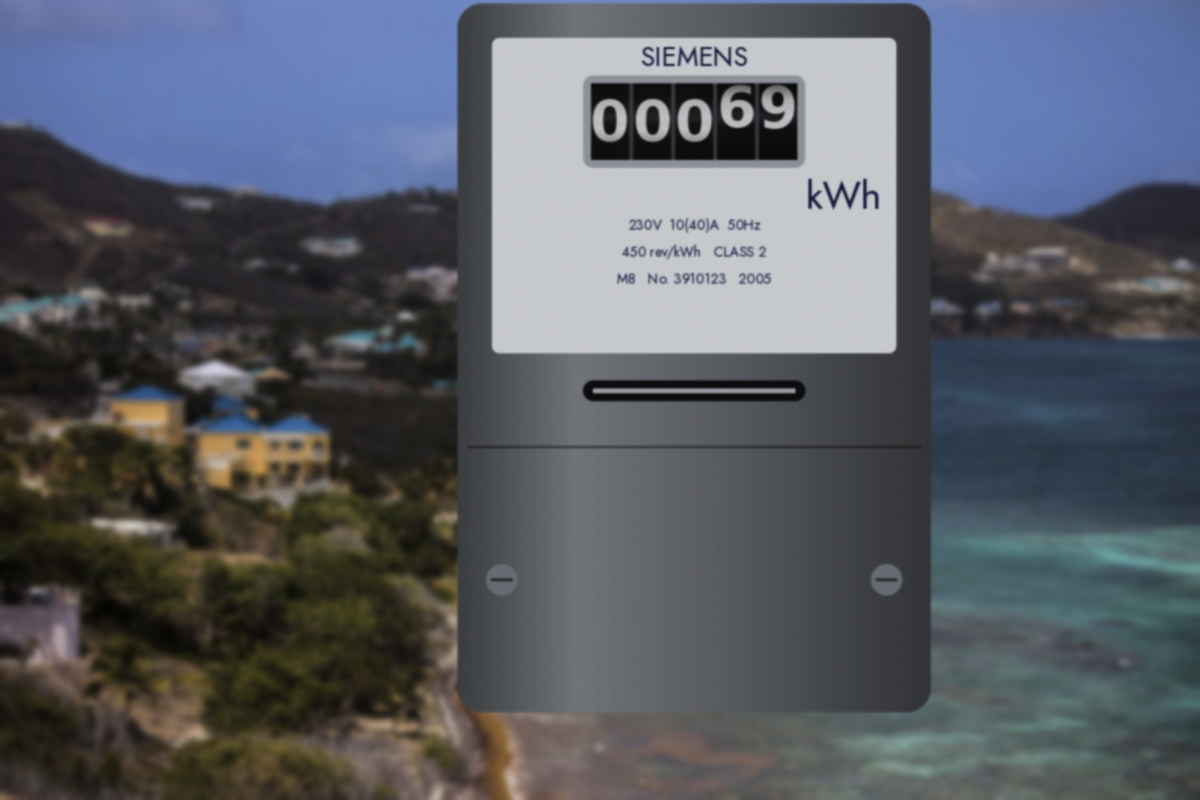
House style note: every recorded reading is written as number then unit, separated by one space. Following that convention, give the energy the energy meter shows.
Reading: 69 kWh
